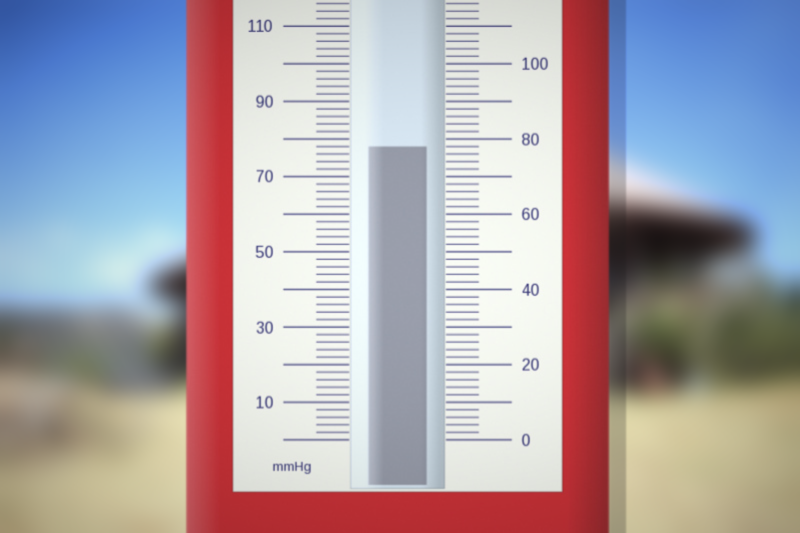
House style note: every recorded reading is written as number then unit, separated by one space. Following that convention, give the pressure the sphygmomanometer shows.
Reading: 78 mmHg
